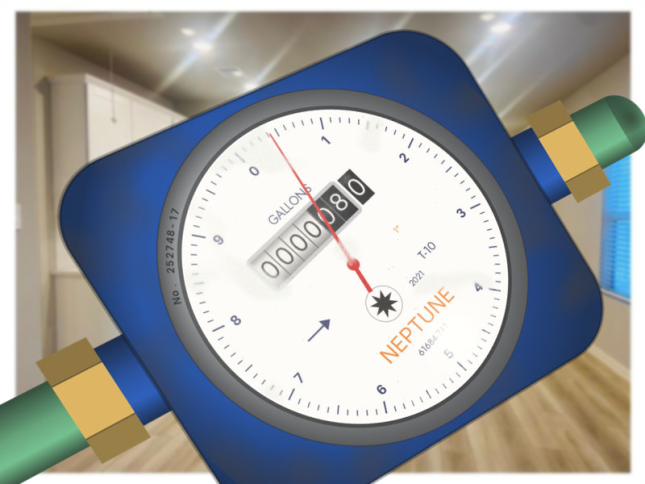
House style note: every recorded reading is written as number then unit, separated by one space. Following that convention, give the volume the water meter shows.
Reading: 80.4 gal
